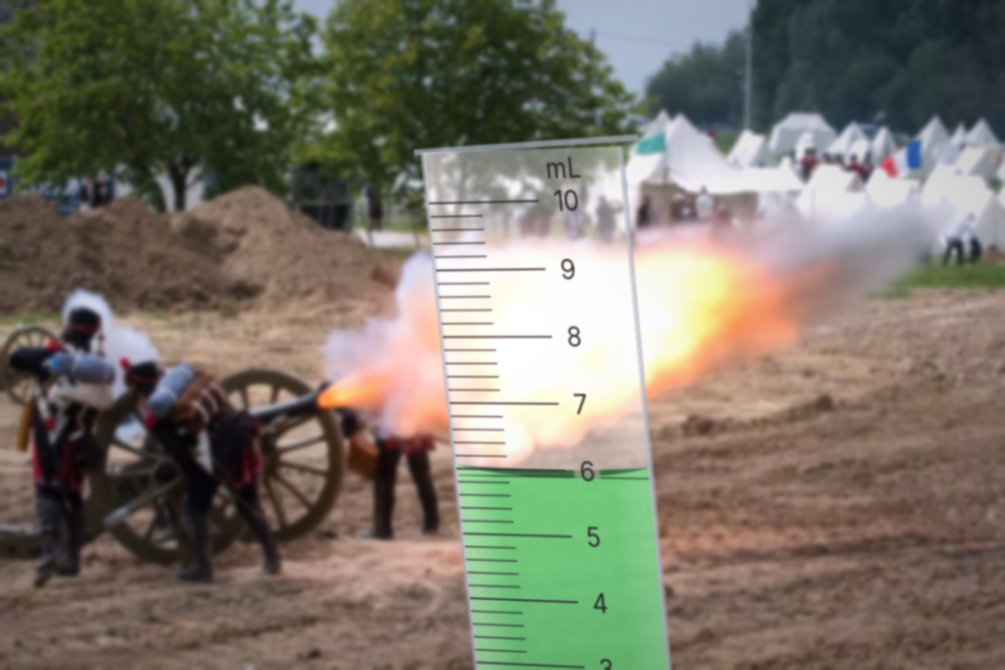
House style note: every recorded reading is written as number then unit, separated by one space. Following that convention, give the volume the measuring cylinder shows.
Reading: 5.9 mL
